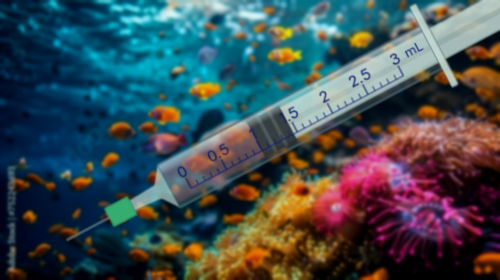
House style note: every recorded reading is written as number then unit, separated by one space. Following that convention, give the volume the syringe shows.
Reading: 1 mL
